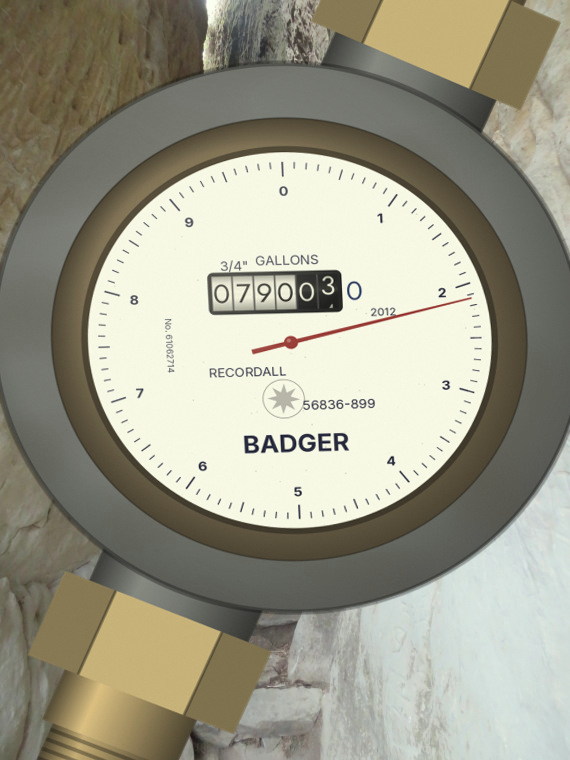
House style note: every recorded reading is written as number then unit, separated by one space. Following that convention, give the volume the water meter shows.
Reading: 790032.1 gal
